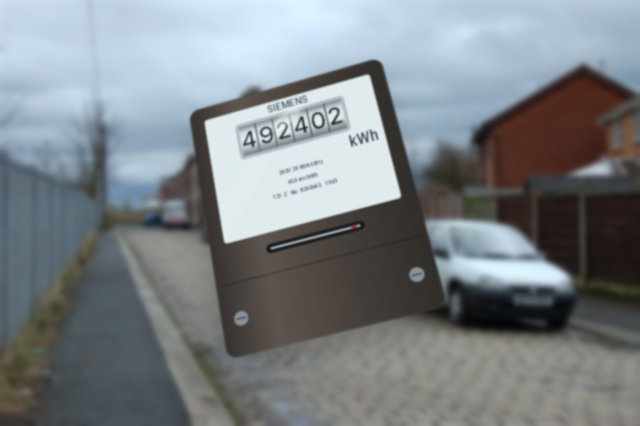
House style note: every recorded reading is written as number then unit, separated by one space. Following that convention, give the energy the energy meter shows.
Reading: 492402 kWh
